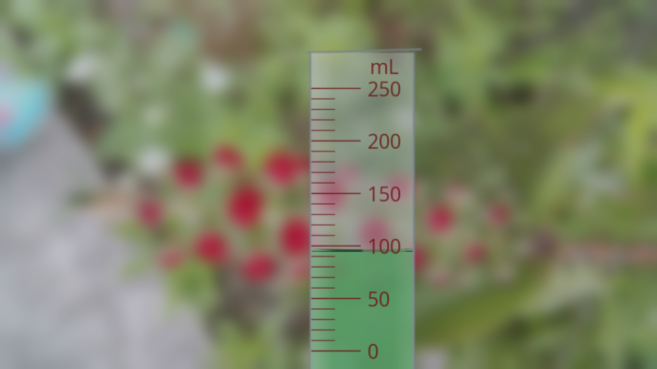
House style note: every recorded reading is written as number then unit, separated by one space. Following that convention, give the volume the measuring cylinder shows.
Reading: 95 mL
